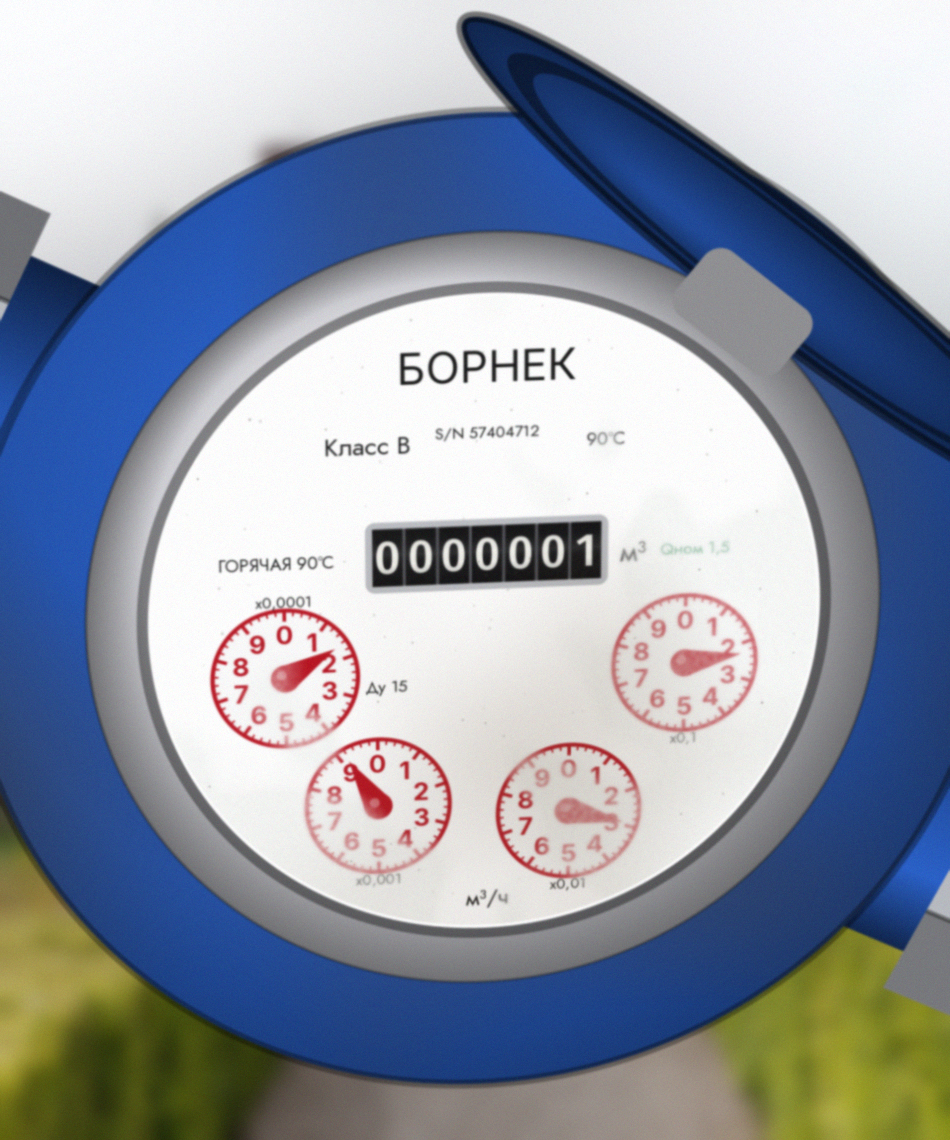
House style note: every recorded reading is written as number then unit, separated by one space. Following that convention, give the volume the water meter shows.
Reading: 1.2291 m³
